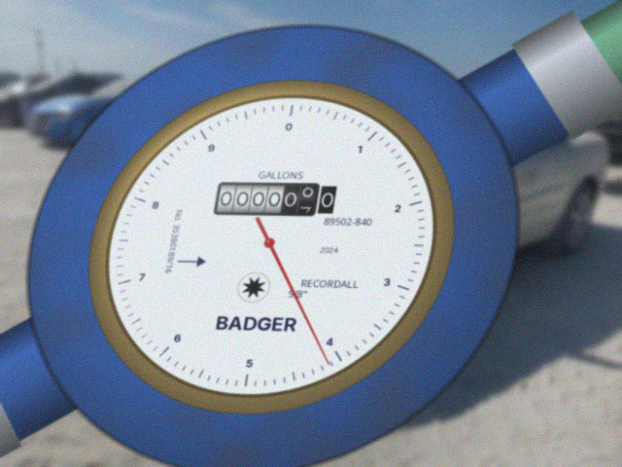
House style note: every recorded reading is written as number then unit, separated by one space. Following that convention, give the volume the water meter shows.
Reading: 64.1 gal
